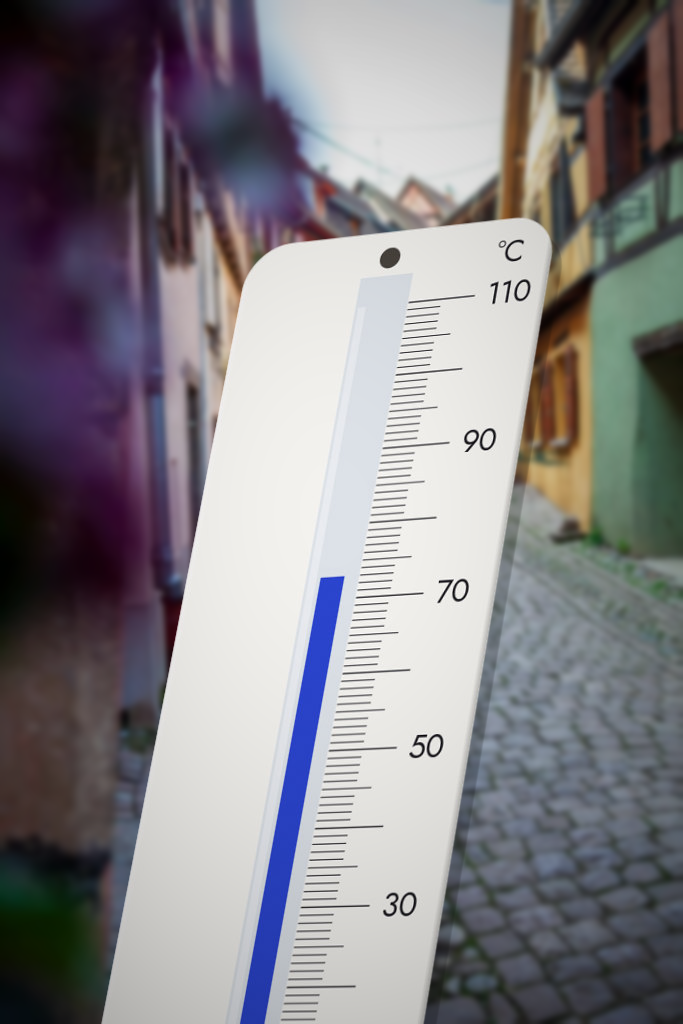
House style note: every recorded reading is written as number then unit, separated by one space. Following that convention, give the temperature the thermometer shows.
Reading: 73 °C
